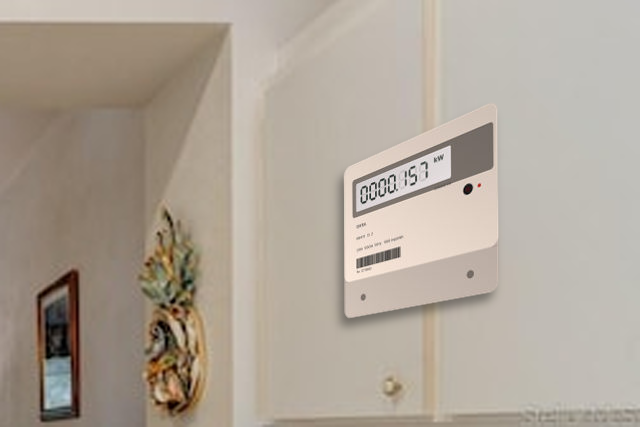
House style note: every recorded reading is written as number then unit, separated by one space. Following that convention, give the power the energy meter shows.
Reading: 0.157 kW
